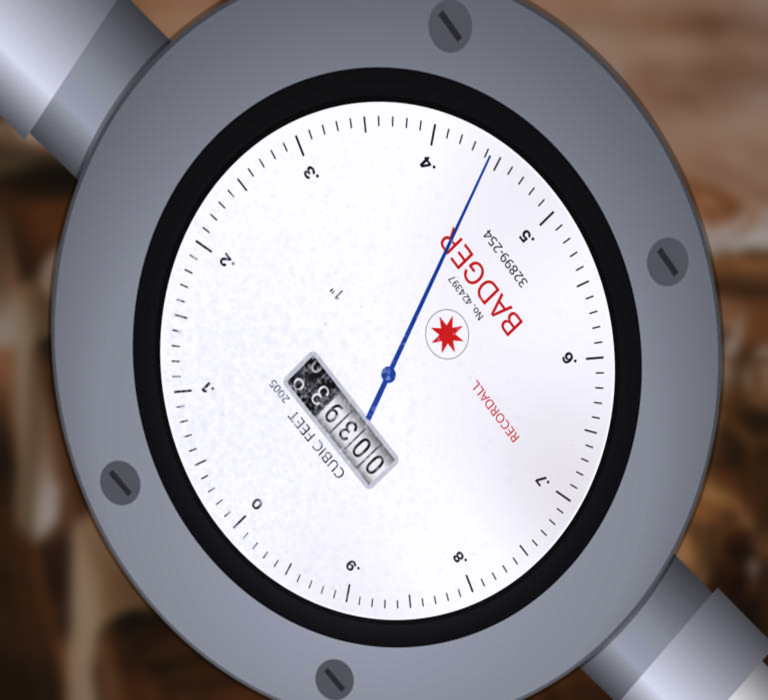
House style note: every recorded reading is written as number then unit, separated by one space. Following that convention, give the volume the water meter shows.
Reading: 3938.44 ft³
